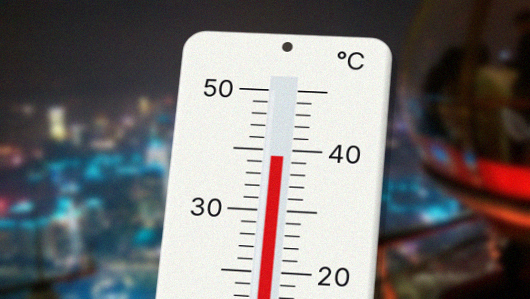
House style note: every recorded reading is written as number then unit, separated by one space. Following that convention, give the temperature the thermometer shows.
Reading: 39 °C
